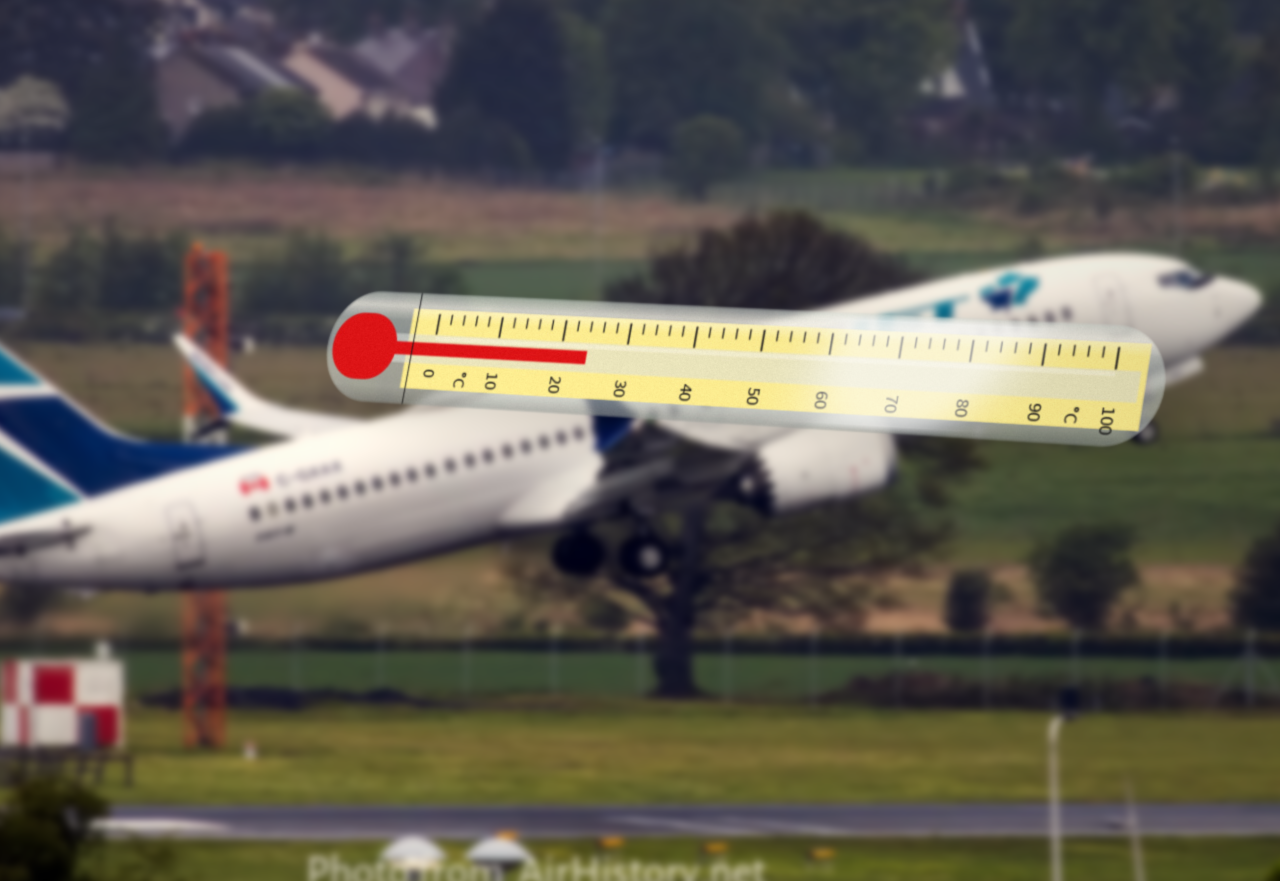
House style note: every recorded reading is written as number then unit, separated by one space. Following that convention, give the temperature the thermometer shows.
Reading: 24 °C
